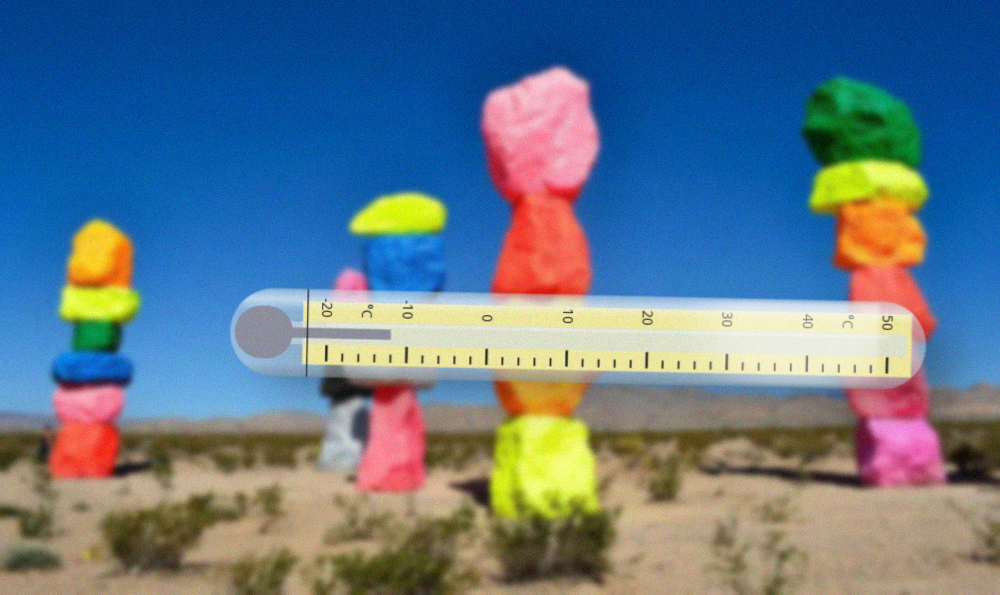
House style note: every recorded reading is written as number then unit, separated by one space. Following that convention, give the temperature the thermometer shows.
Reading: -12 °C
